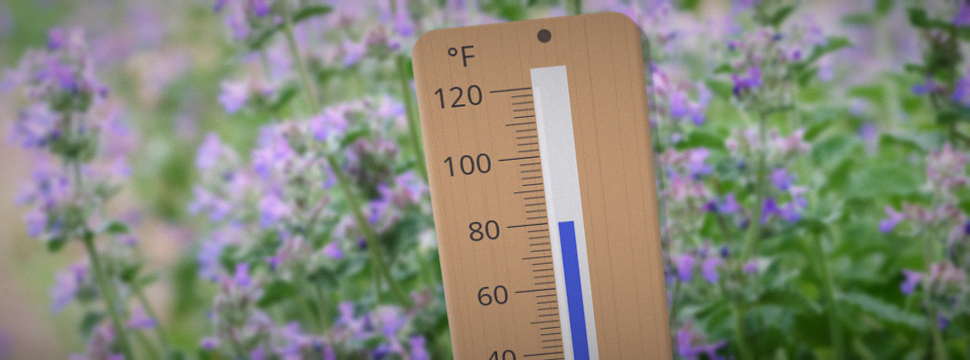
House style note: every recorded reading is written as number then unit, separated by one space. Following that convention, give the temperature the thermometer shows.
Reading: 80 °F
